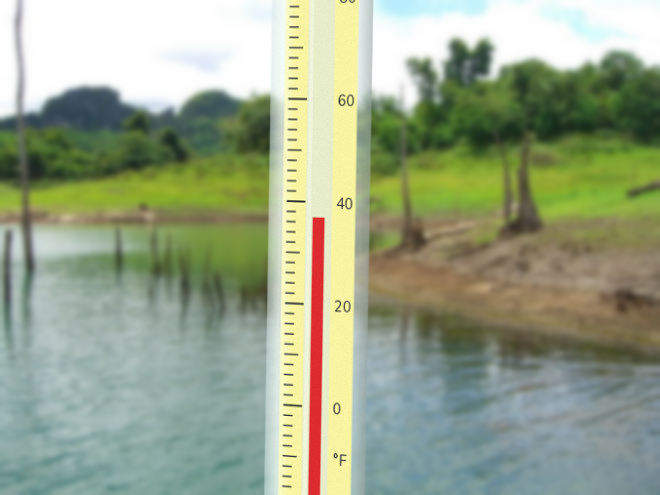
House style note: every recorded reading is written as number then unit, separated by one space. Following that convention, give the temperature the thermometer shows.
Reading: 37 °F
